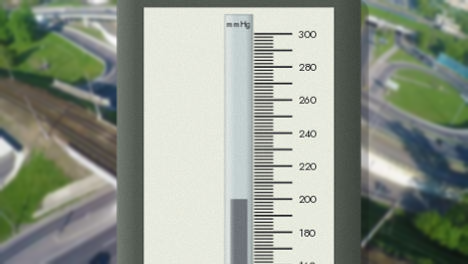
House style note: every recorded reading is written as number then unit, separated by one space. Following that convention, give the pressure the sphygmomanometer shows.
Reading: 200 mmHg
